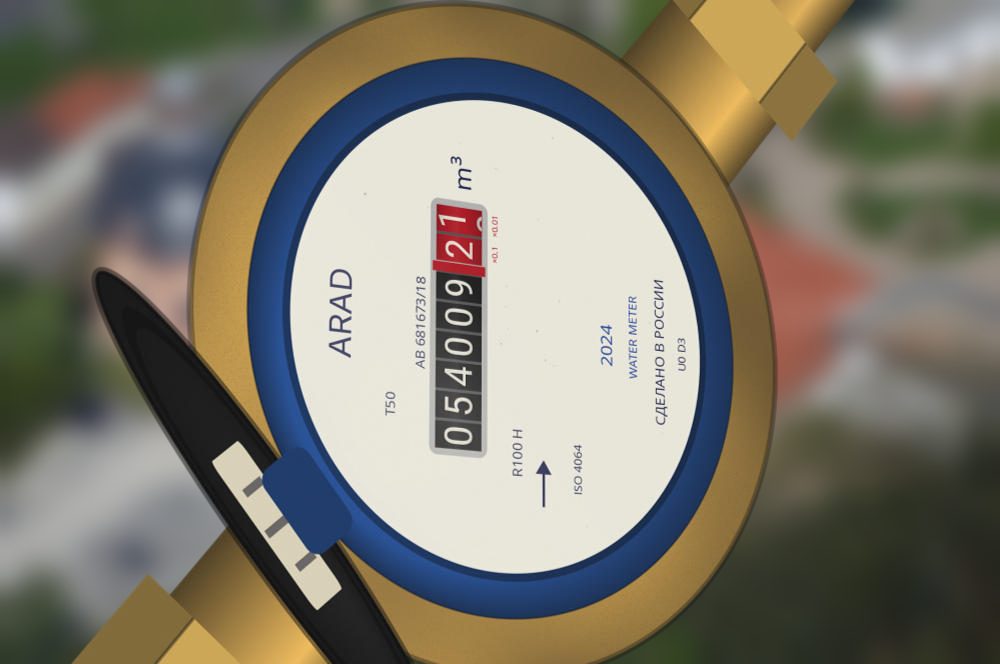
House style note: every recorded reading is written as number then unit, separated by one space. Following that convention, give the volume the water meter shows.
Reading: 54009.21 m³
